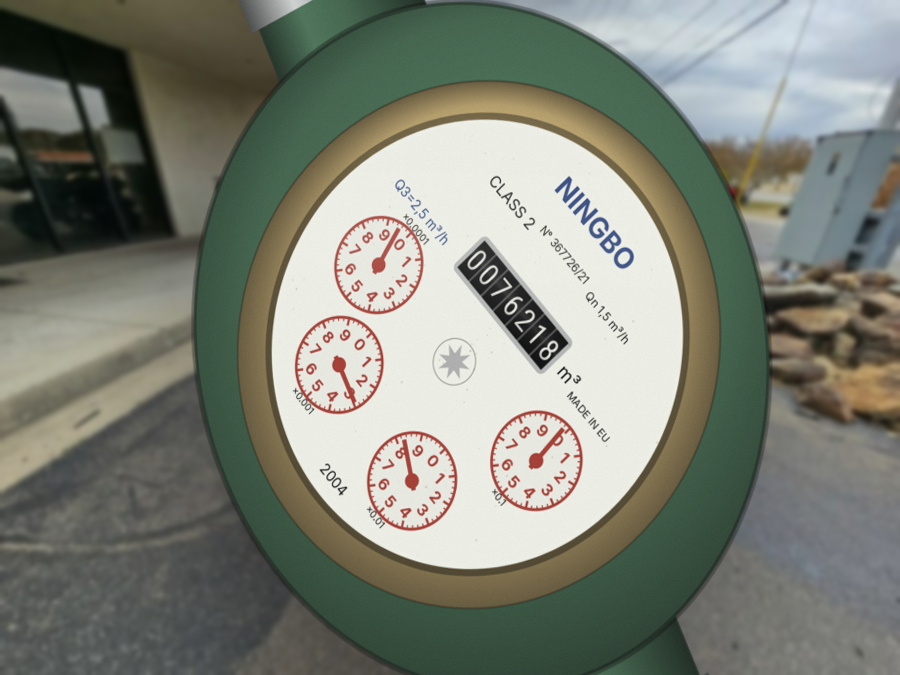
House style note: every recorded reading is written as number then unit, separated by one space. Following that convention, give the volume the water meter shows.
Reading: 76217.9829 m³
